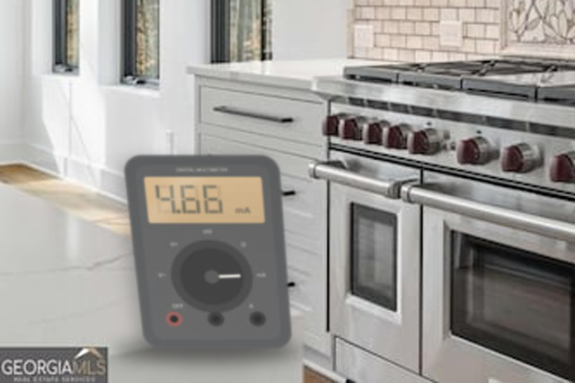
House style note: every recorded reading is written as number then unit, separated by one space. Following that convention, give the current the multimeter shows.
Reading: 4.66 mA
